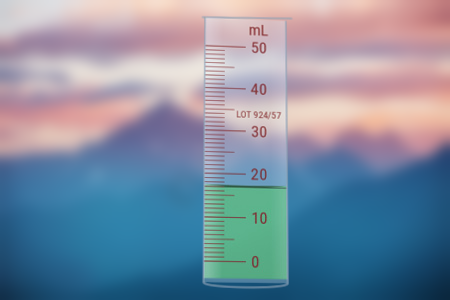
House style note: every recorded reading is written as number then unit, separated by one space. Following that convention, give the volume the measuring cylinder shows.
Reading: 17 mL
